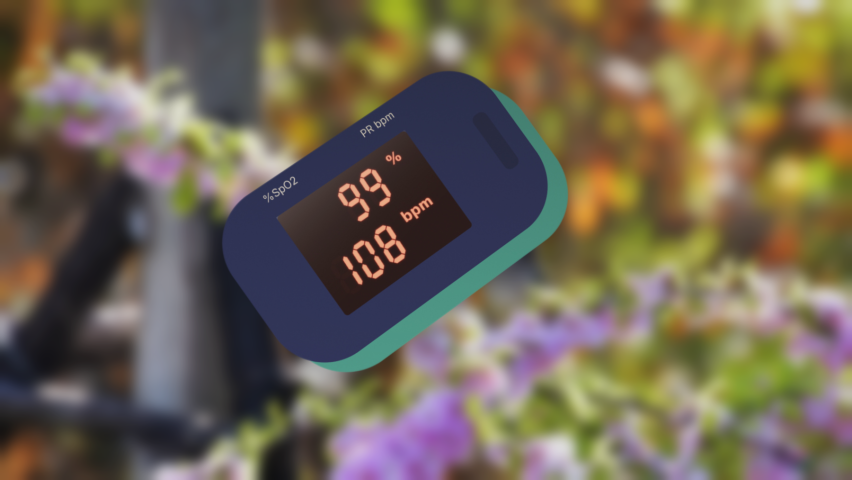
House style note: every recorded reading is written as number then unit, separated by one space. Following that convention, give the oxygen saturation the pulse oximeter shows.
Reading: 99 %
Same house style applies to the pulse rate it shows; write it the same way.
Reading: 108 bpm
